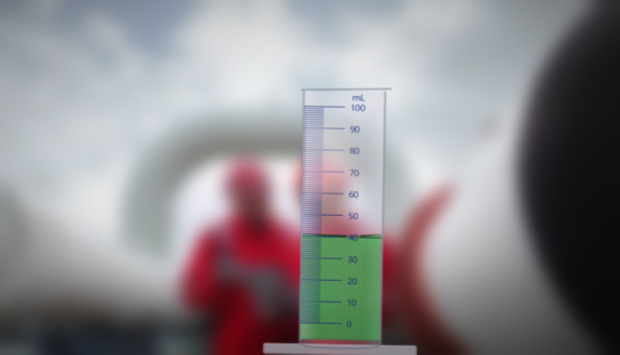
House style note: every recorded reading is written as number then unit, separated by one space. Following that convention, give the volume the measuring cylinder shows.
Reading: 40 mL
